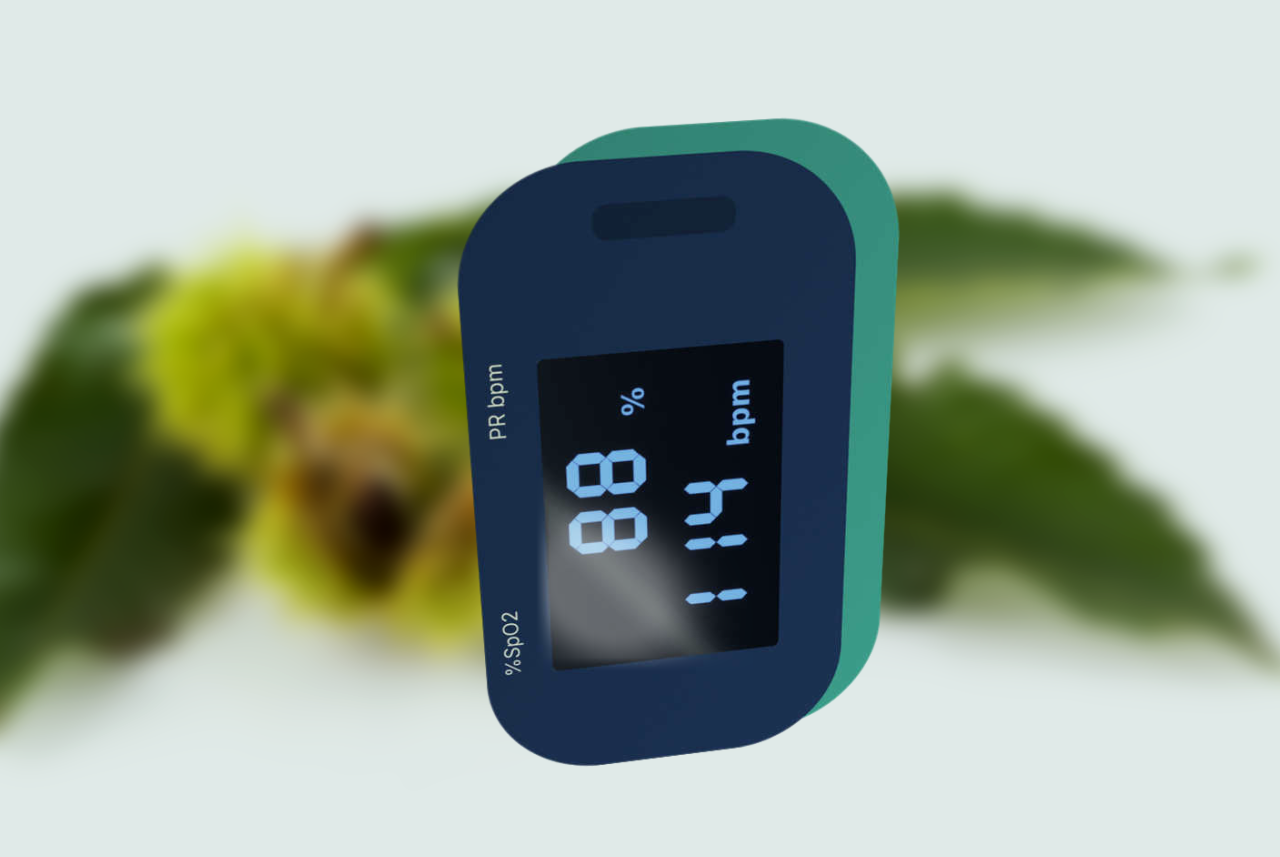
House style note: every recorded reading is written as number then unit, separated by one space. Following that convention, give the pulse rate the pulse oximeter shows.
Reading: 114 bpm
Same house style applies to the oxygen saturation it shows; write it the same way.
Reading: 88 %
